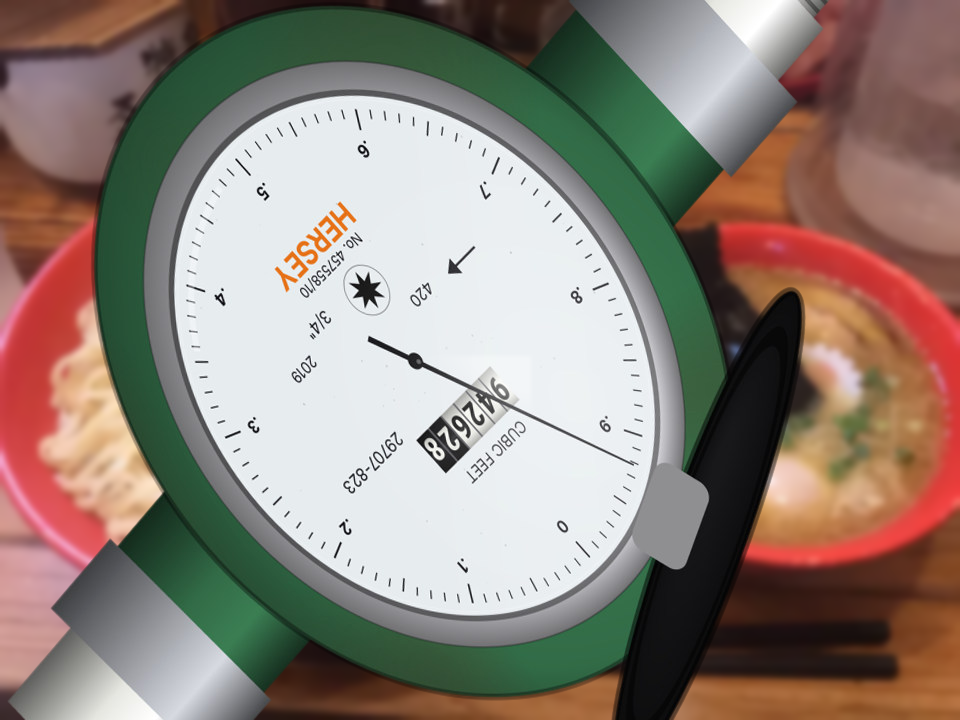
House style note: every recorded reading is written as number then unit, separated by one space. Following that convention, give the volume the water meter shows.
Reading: 942627.92 ft³
